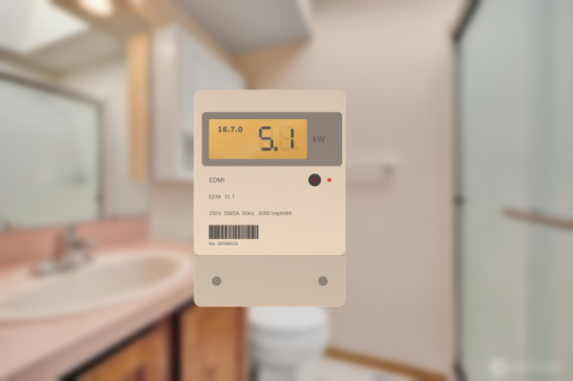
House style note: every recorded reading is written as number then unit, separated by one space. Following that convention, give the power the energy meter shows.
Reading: 5.1 kW
